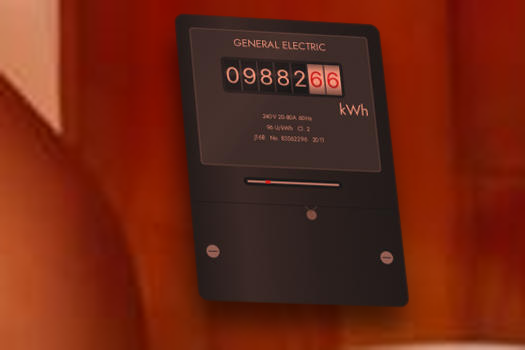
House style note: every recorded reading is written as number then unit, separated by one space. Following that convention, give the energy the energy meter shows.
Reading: 9882.66 kWh
